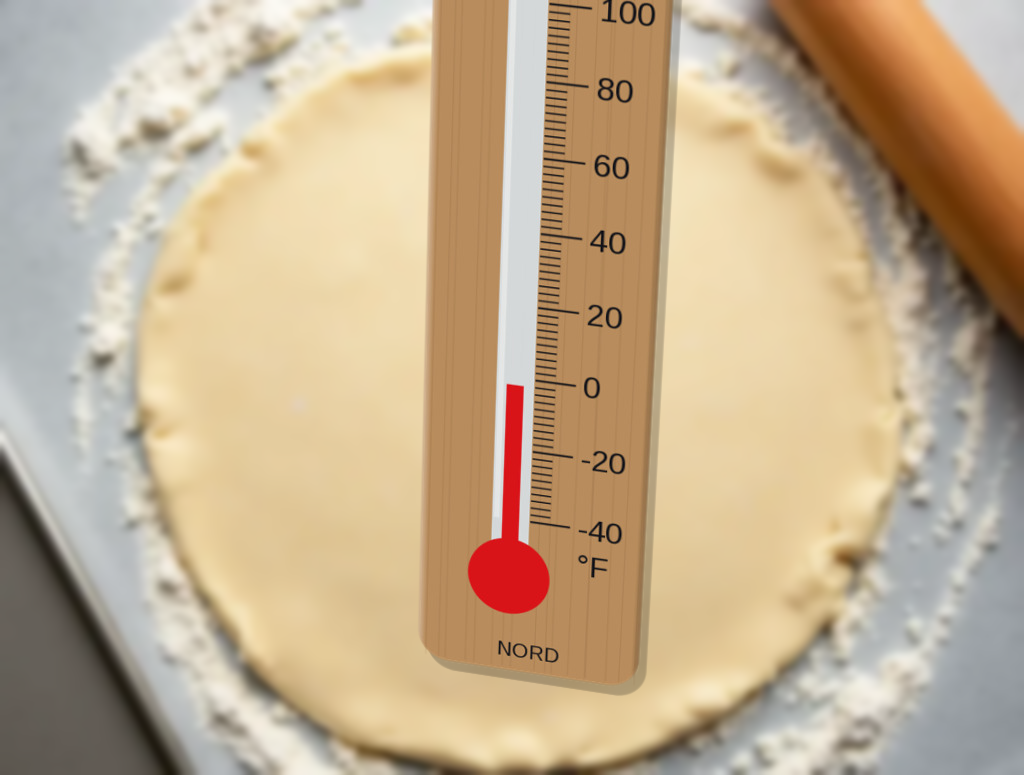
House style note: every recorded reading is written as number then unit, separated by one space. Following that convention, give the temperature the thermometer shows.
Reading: -2 °F
